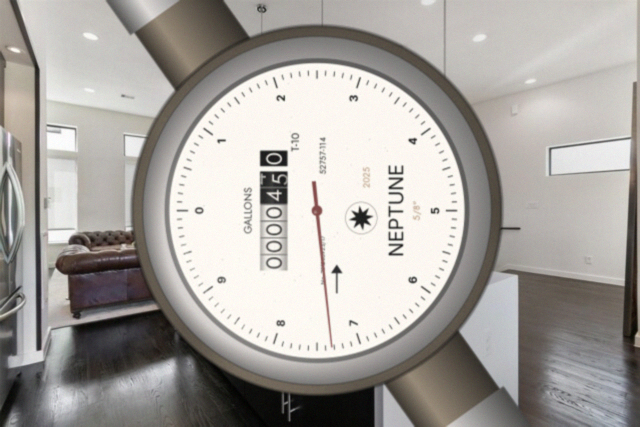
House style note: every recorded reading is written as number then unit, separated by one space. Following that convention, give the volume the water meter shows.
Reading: 447.3 gal
